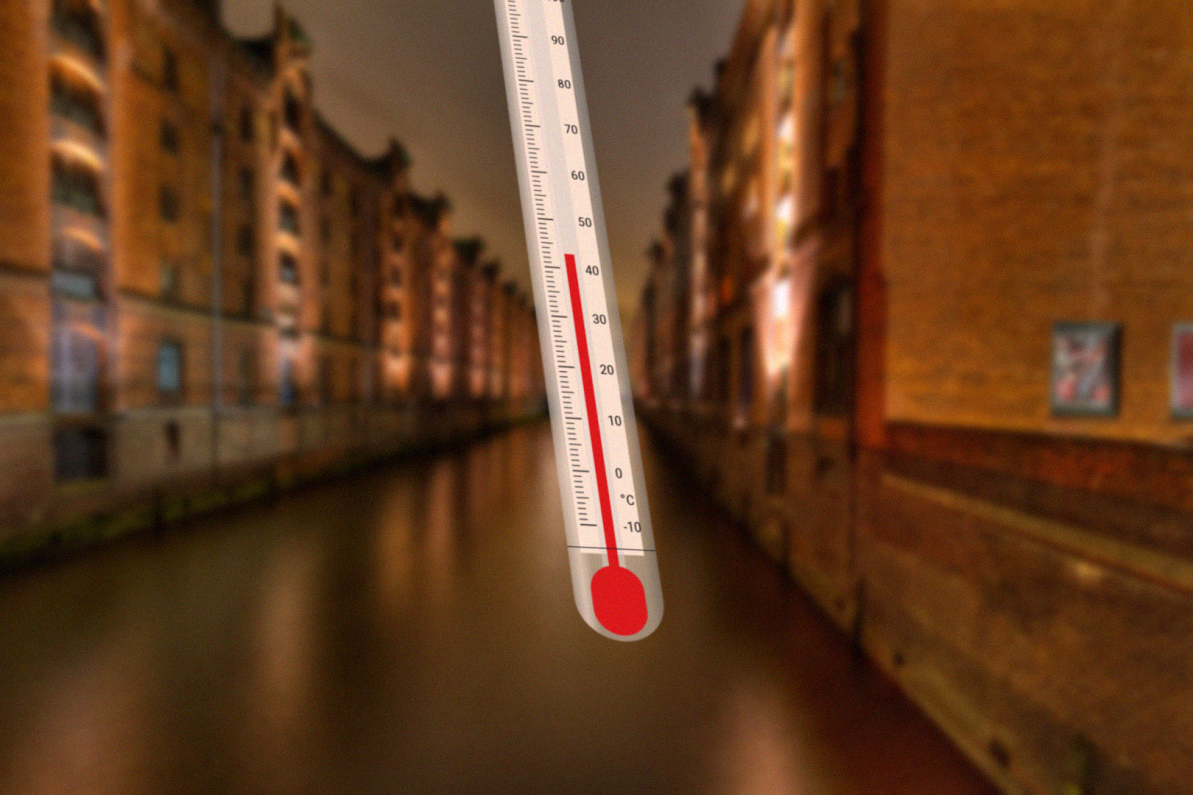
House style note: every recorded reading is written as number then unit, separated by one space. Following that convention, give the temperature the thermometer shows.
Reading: 43 °C
